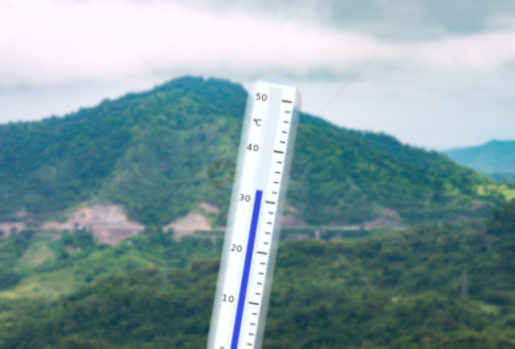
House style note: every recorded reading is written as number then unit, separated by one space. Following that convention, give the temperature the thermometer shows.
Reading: 32 °C
